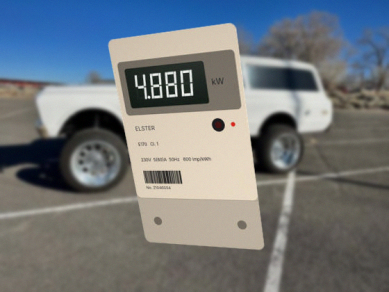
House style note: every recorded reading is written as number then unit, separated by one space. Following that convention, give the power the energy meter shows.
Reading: 4.880 kW
